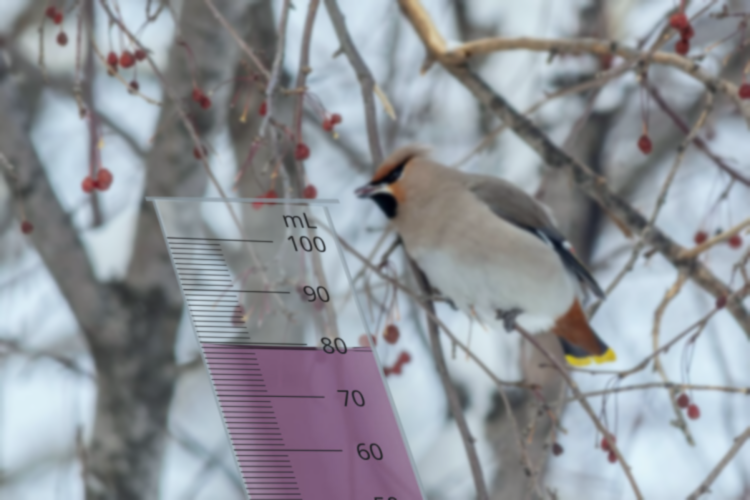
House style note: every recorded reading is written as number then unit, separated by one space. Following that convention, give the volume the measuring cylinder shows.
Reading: 79 mL
